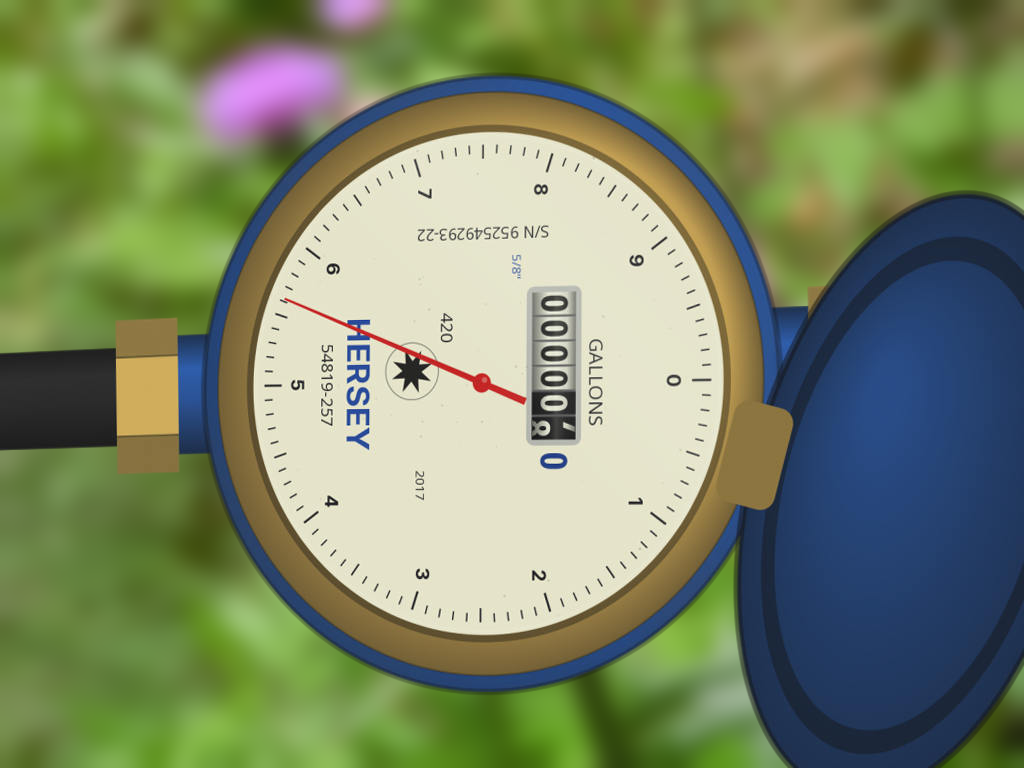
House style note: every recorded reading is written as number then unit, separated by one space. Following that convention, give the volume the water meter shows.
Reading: 75.6 gal
